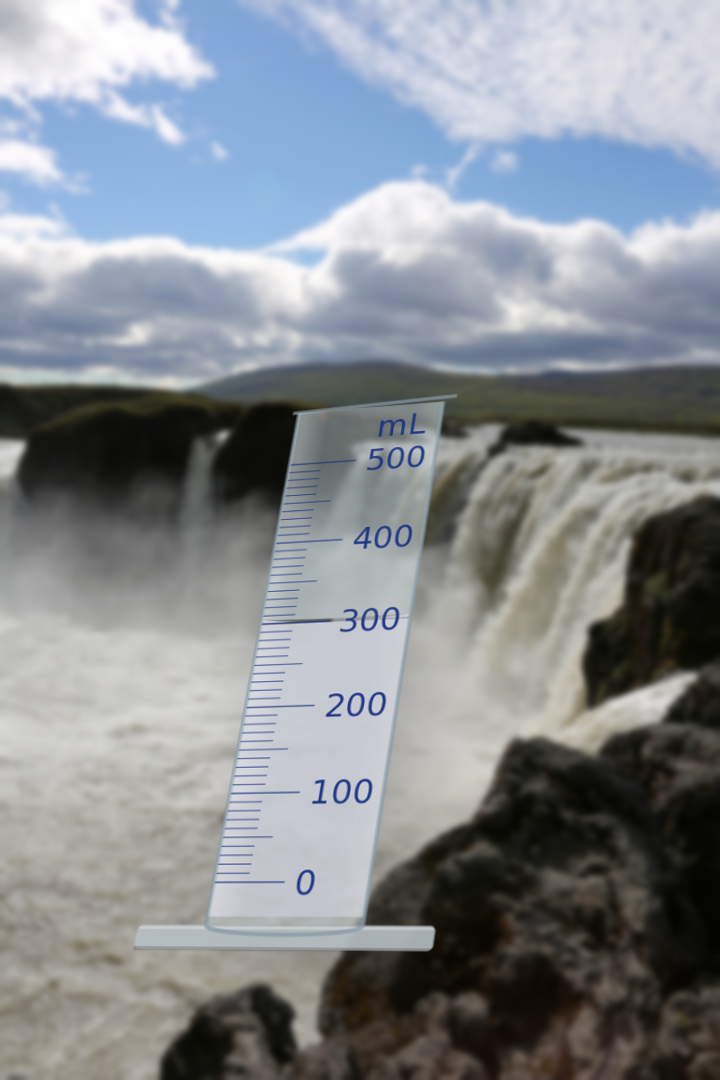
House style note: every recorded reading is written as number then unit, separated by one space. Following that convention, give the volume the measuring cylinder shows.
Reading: 300 mL
